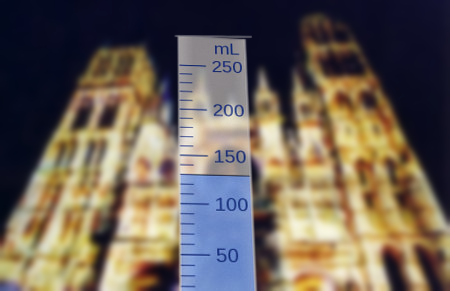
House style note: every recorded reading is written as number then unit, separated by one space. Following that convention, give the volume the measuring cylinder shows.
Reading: 130 mL
